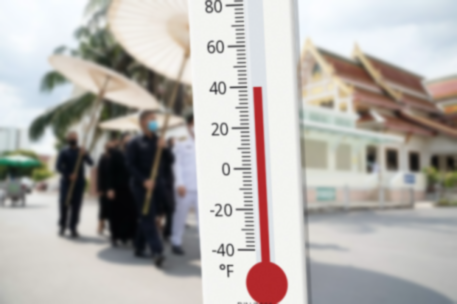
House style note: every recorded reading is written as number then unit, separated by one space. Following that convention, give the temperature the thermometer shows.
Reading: 40 °F
